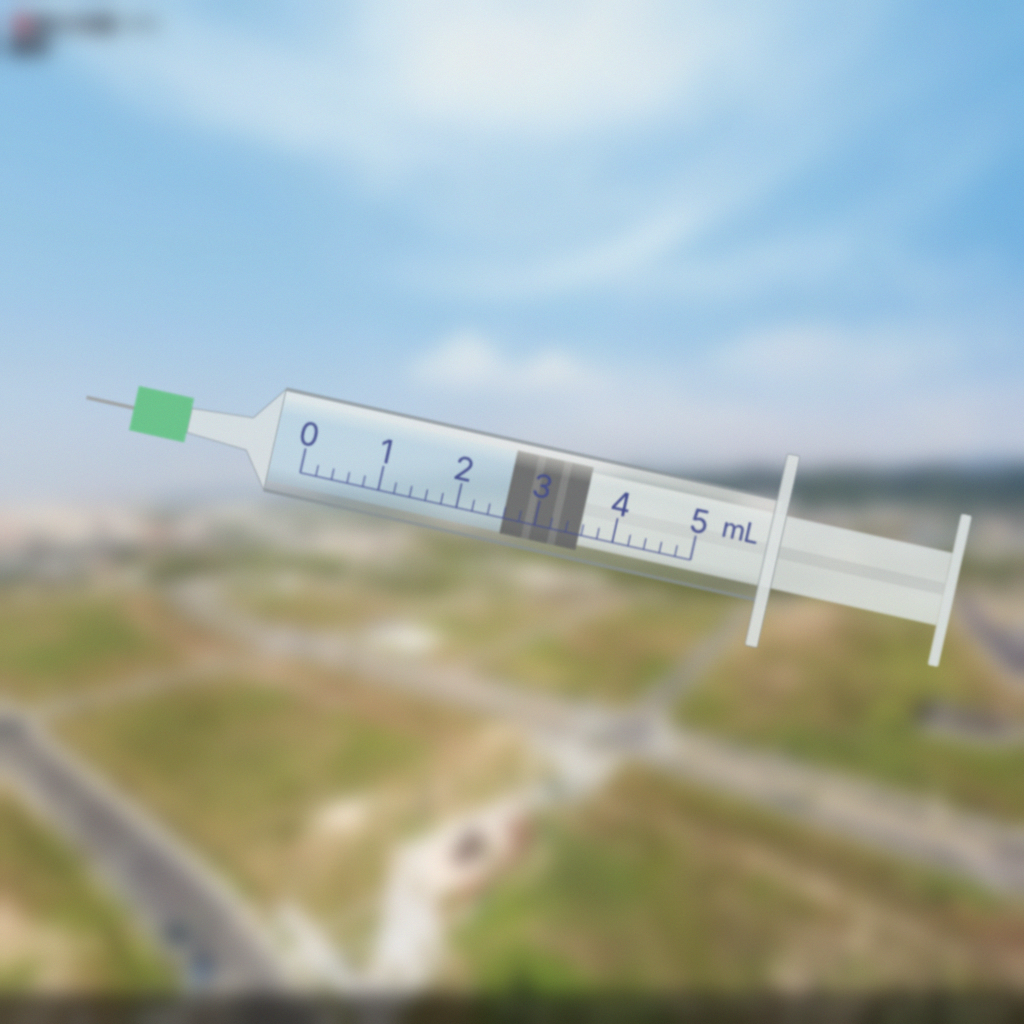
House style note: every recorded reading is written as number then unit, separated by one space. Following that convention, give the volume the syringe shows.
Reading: 2.6 mL
